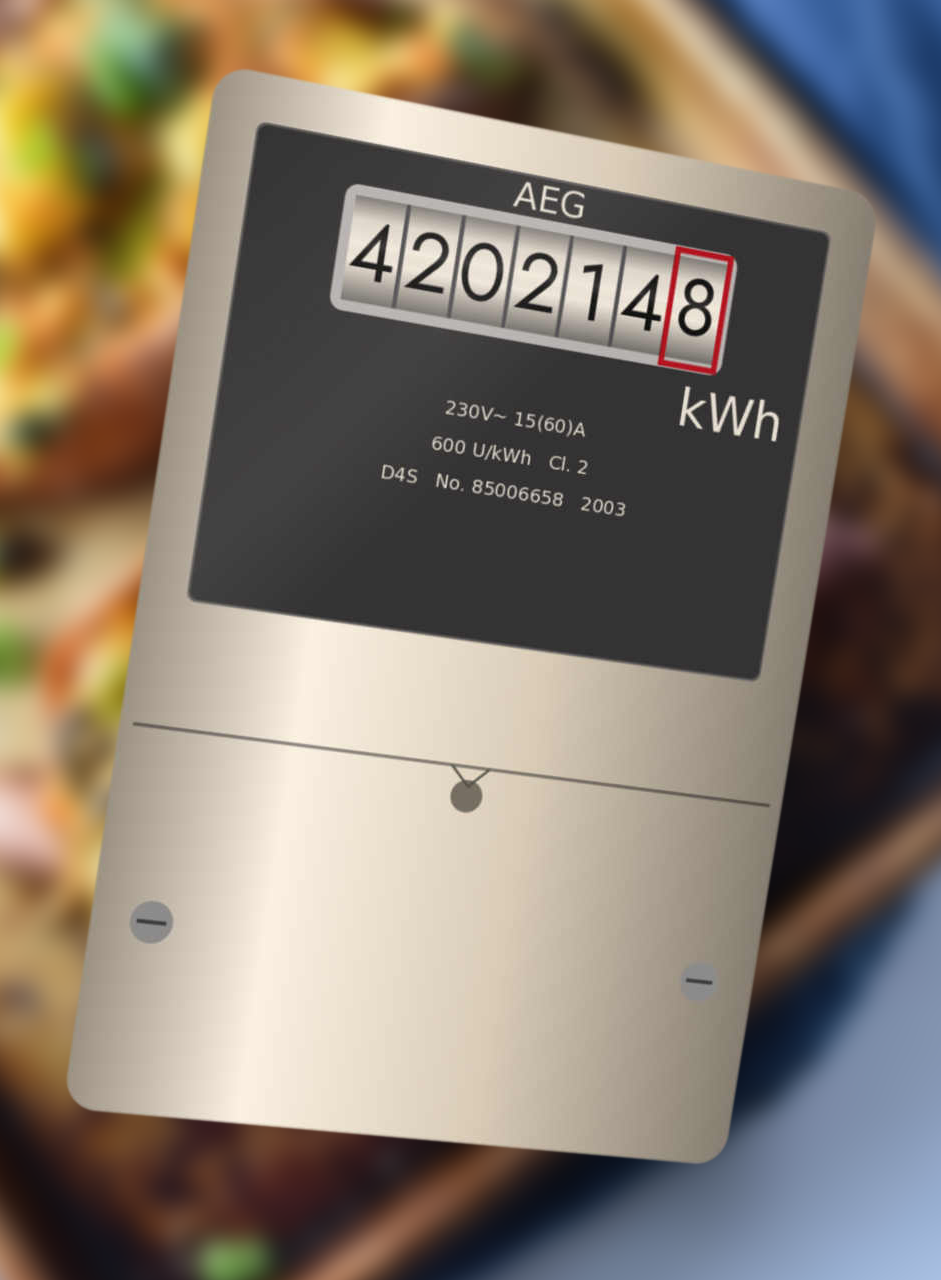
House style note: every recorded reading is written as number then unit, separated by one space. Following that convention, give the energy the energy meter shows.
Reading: 420214.8 kWh
